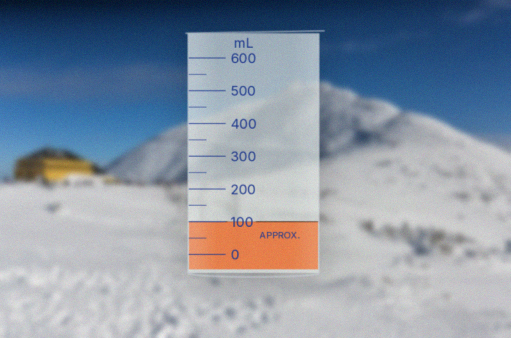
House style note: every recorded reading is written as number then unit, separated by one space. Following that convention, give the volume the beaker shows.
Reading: 100 mL
